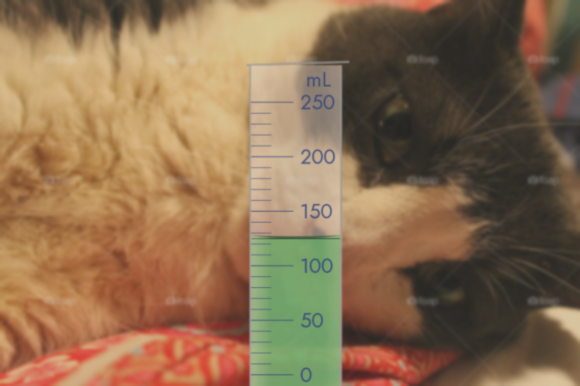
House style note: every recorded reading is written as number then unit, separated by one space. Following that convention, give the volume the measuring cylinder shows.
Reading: 125 mL
